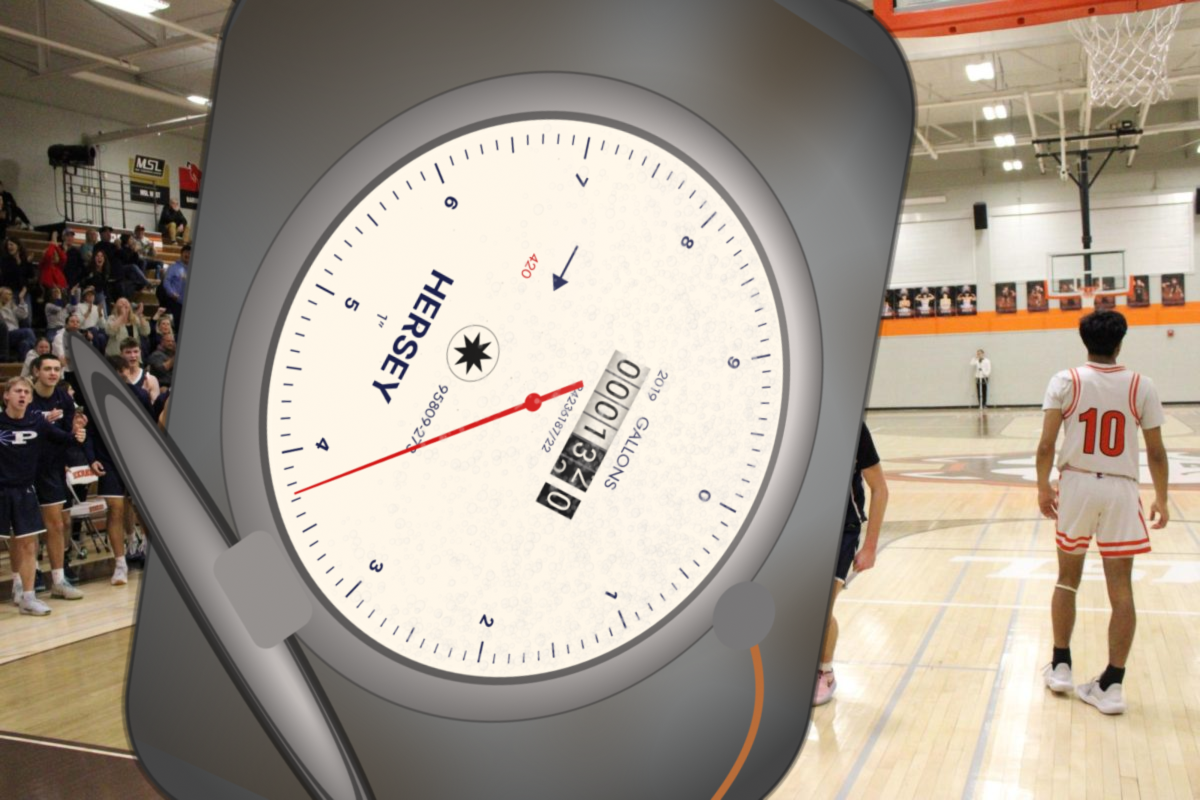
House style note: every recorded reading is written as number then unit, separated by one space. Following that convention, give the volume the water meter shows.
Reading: 1323.7 gal
